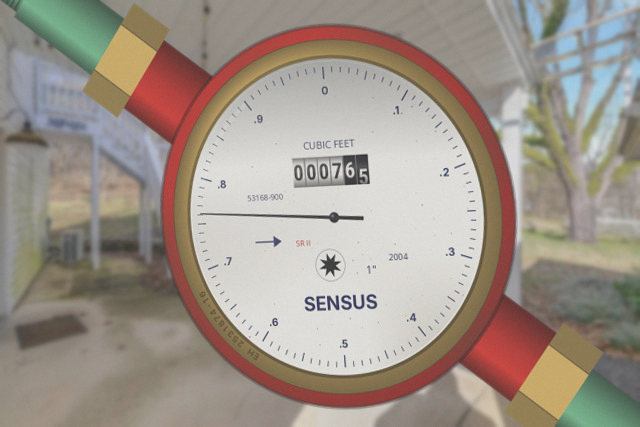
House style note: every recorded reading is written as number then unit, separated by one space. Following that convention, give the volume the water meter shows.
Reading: 764.76 ft³
